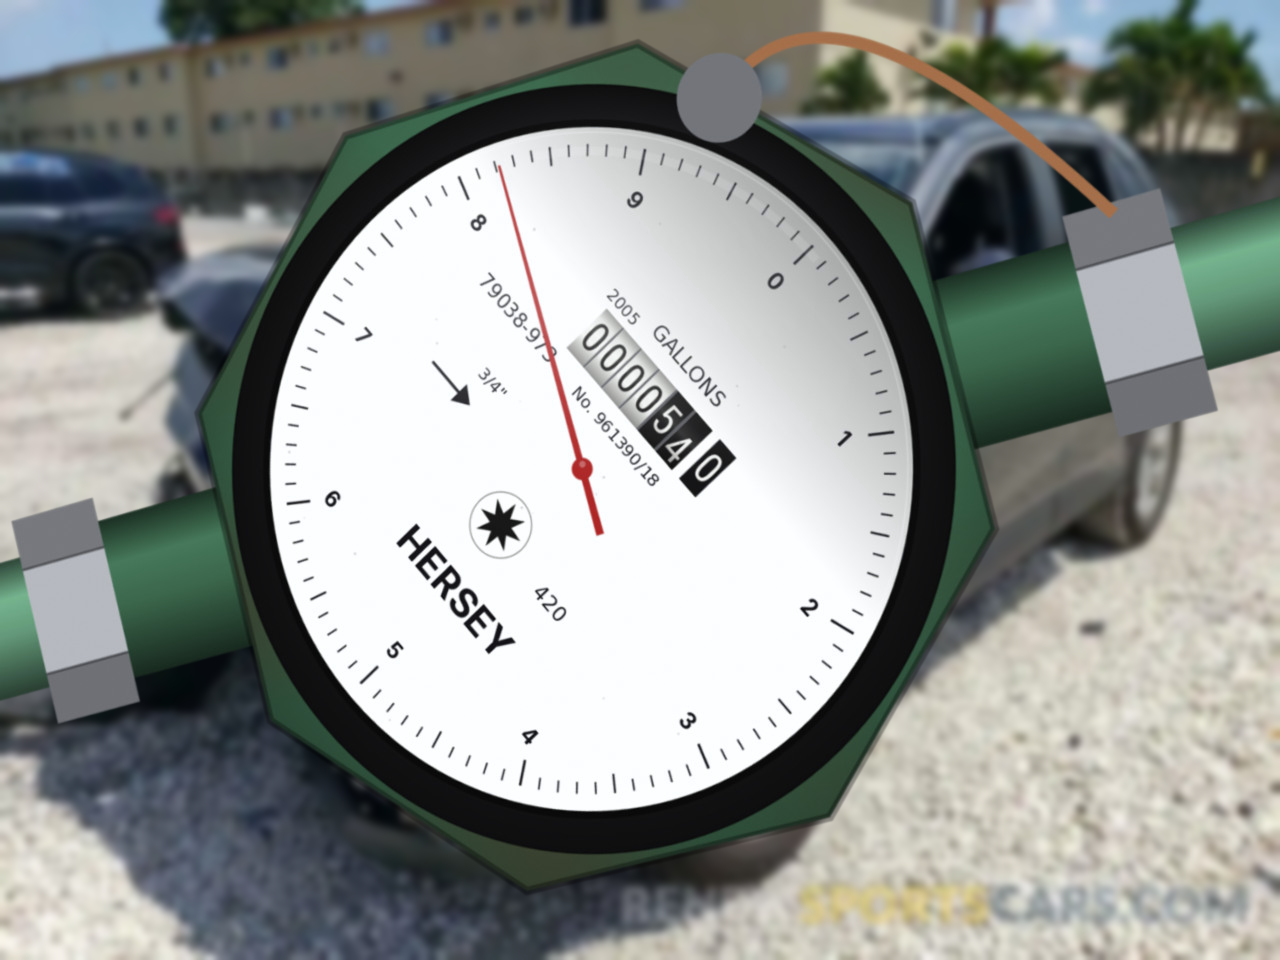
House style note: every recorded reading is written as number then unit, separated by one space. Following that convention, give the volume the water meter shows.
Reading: 538.2 gal
